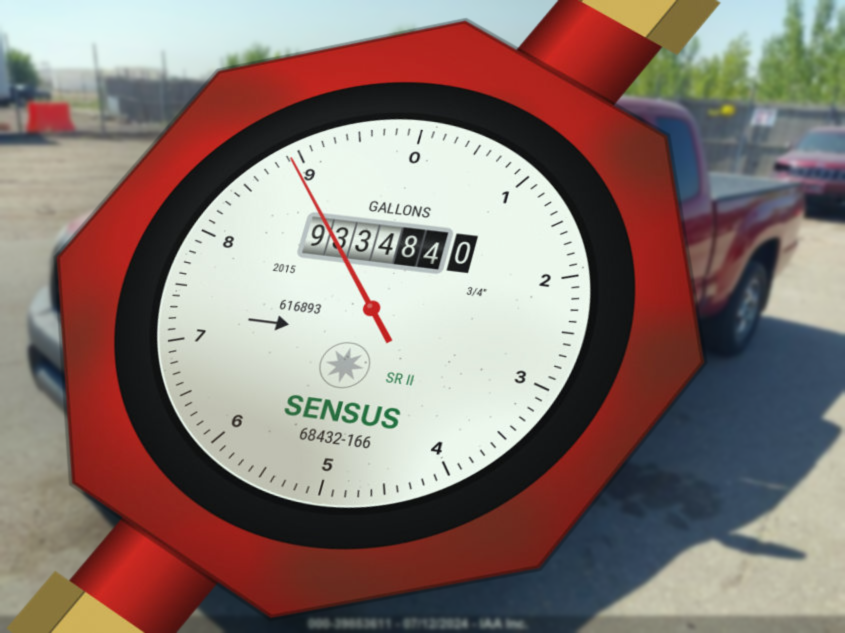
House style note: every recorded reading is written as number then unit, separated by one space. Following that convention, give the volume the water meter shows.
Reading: 9334838.9 gal
